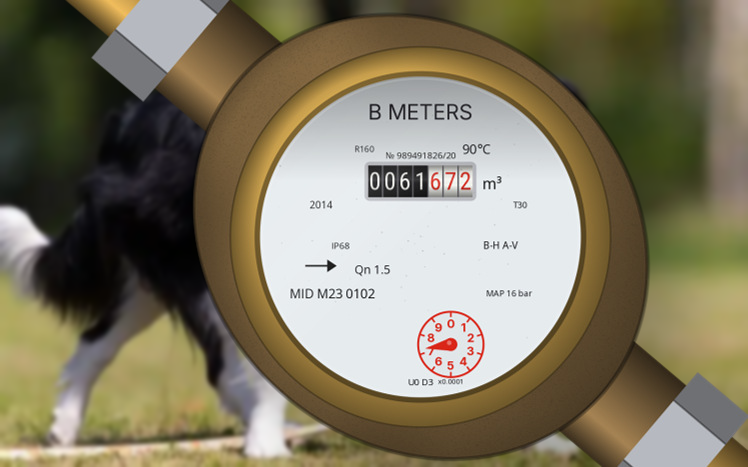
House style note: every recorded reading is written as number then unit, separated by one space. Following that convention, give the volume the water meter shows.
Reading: 61.6727 m³
